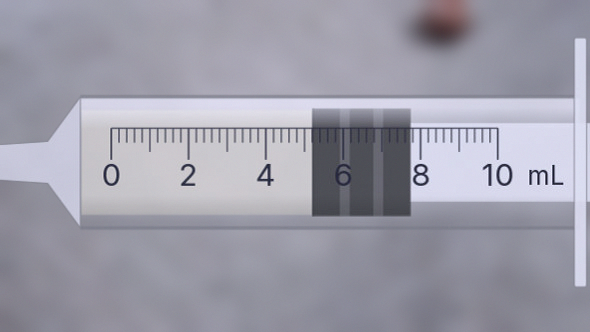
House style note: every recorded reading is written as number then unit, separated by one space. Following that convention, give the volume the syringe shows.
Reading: 5.2 mL
